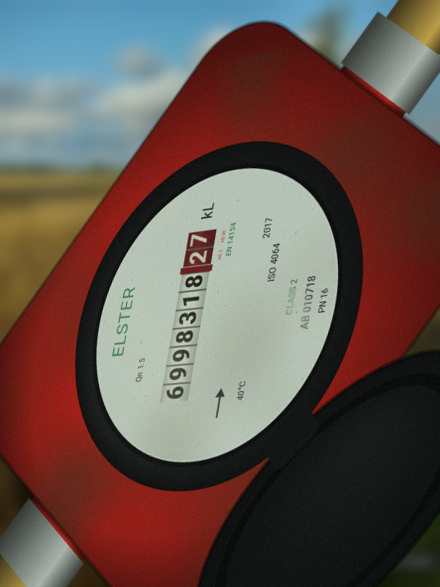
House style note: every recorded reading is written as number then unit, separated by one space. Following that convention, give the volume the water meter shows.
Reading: 6998318.27 kL
